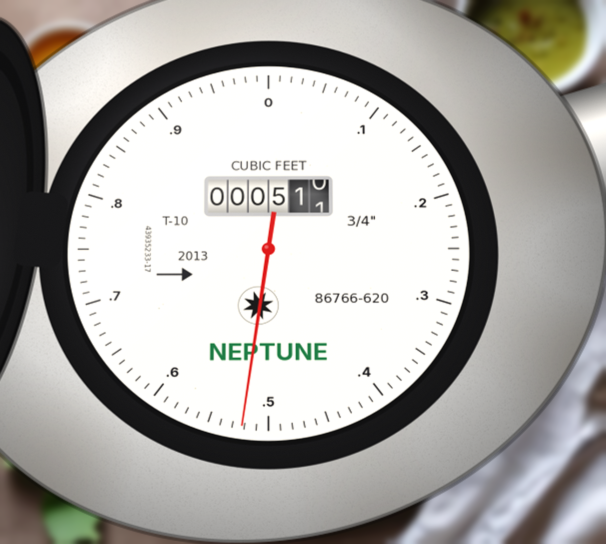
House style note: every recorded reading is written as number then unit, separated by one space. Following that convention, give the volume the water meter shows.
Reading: 510.52 ft³
